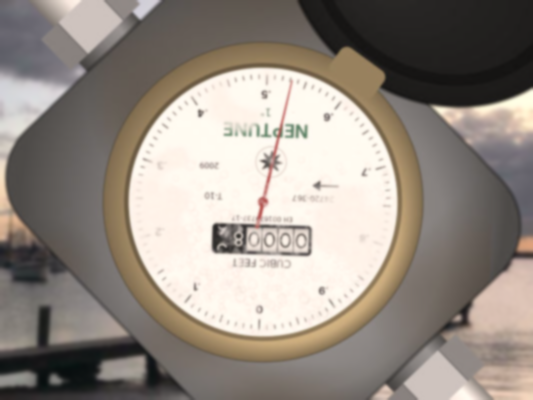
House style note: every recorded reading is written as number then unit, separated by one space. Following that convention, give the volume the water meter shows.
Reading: 85.53 ft³
